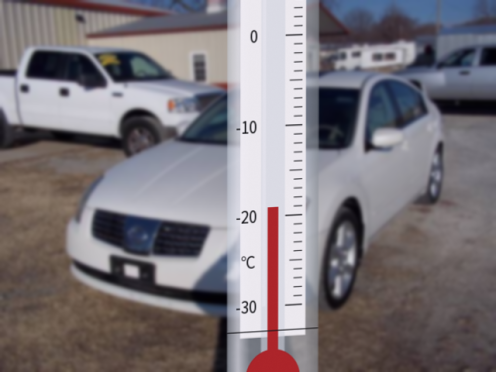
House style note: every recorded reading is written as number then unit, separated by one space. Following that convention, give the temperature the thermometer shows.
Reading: -19 °C
